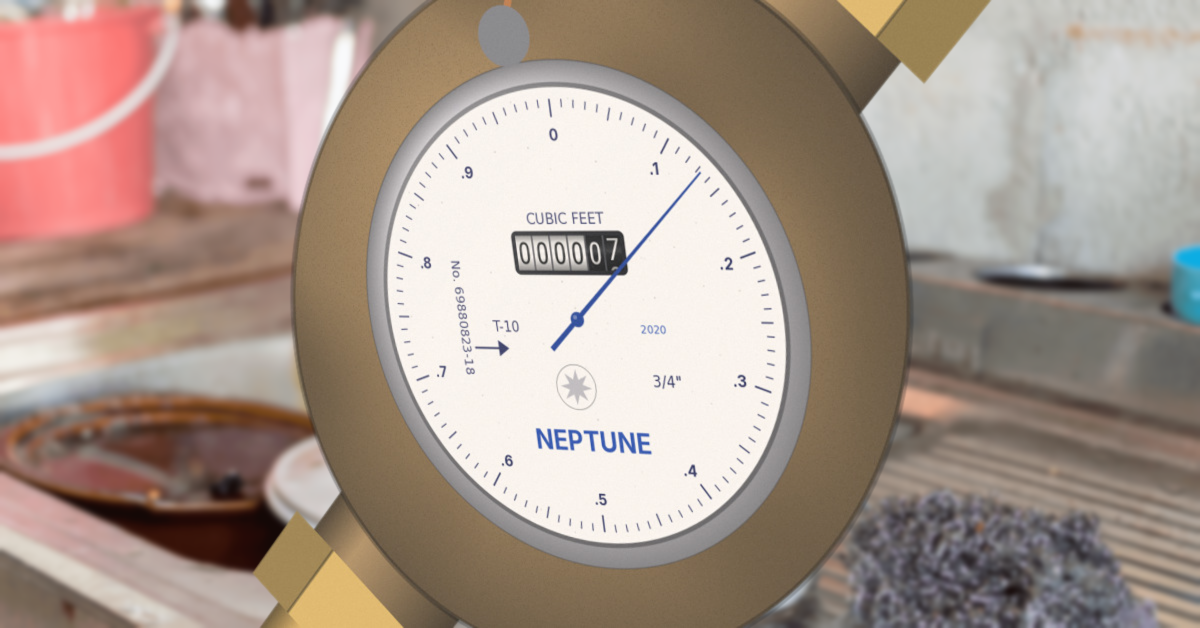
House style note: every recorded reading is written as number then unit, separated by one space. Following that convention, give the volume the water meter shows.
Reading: 7.13 ft³
